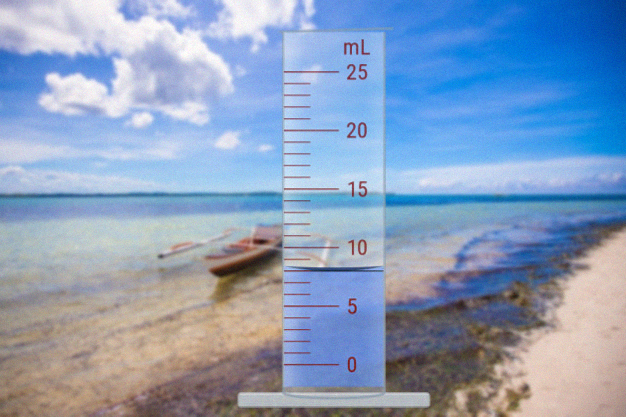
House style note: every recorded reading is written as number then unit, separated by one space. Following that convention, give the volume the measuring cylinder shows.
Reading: 8 mL
